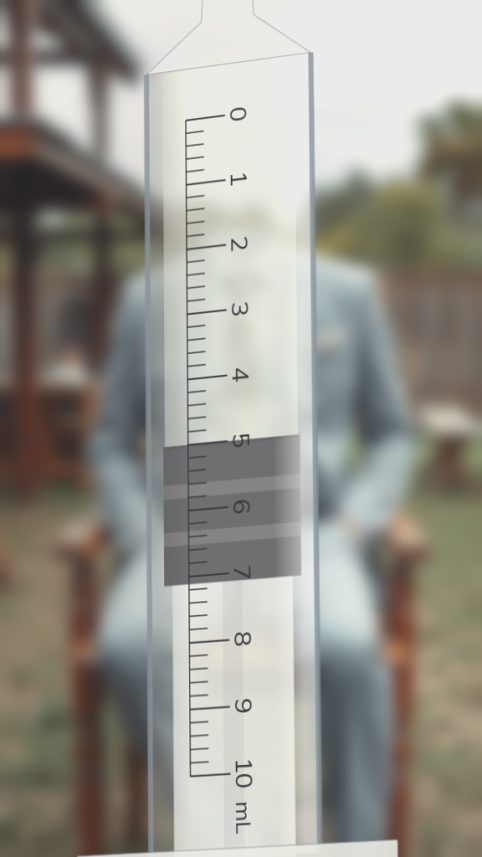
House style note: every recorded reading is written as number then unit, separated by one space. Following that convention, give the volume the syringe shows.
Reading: 5 mL
